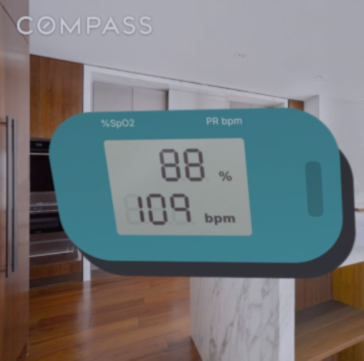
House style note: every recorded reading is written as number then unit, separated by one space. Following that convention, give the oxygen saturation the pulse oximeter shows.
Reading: 88 %
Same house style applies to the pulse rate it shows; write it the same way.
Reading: 109 bpm
